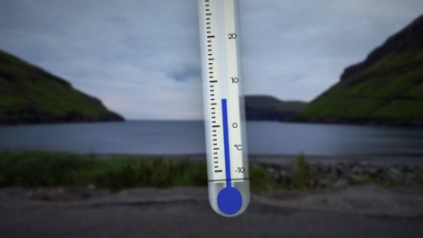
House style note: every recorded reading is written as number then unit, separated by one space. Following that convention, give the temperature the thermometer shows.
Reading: 6 °C
